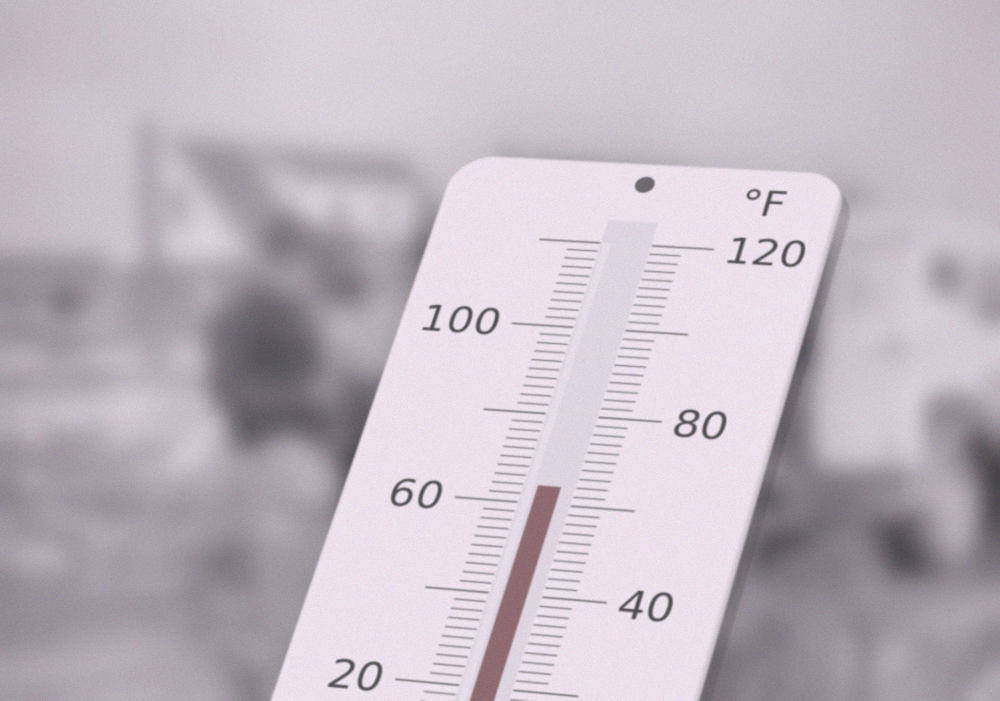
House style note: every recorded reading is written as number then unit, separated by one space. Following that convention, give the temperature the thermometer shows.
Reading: 64 °F
